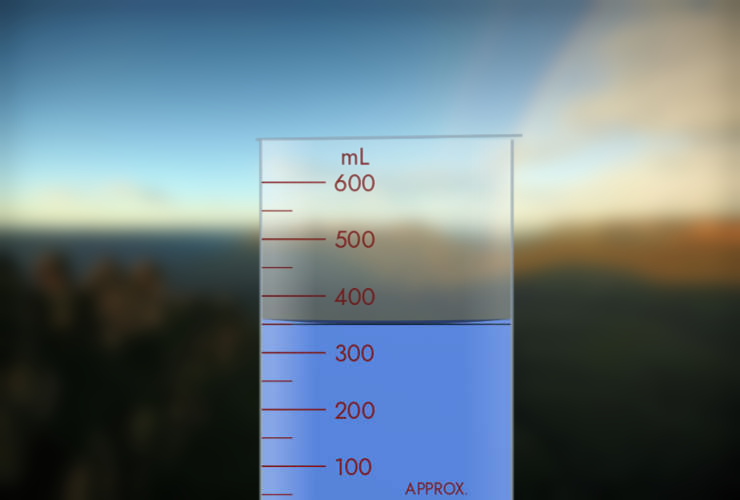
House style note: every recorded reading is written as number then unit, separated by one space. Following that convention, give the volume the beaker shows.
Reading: 350 mL
